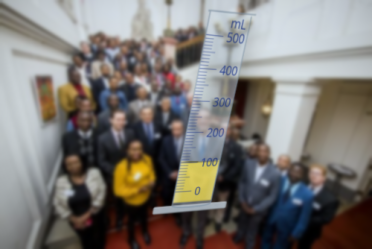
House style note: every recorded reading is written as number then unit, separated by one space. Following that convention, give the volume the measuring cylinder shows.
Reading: 100 mL
